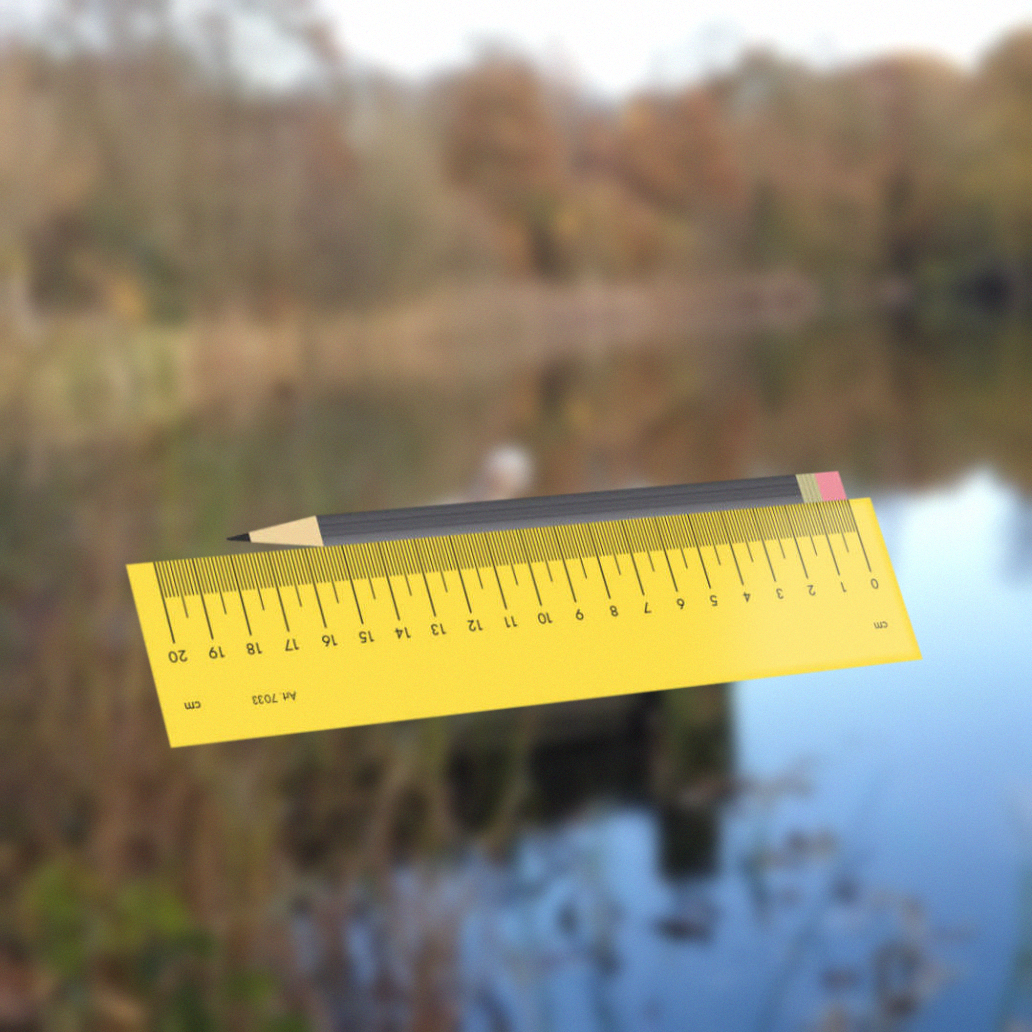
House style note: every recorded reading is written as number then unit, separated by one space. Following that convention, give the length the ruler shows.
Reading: 18 cm
